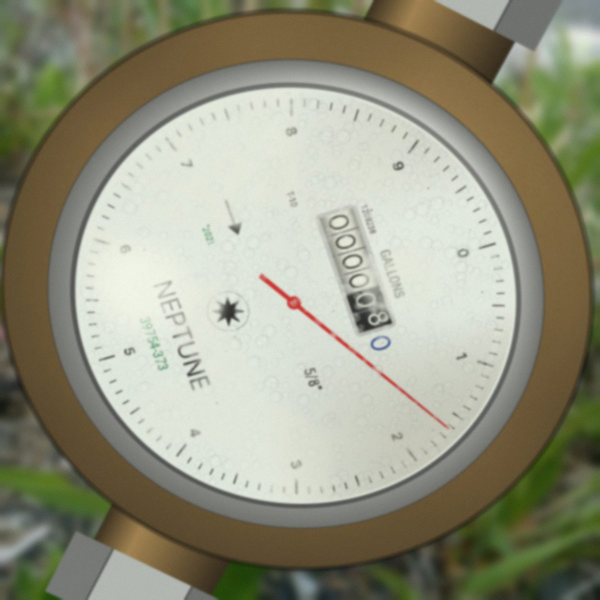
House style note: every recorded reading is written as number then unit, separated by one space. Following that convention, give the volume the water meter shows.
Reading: 81.6 gal
